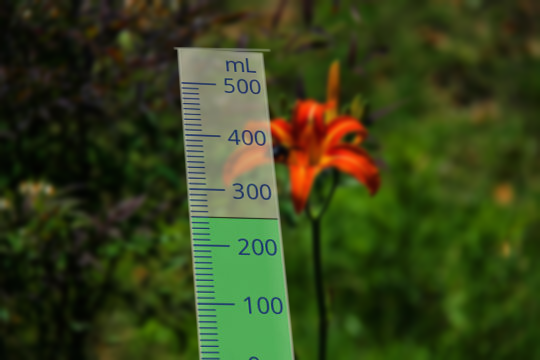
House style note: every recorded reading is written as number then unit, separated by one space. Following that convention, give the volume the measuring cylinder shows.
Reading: 250 mL
